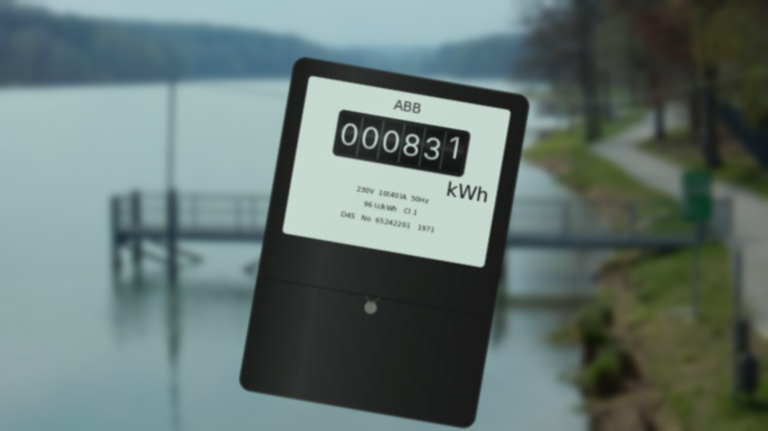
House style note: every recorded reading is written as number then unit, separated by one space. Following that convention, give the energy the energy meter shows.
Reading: 831 kWh
